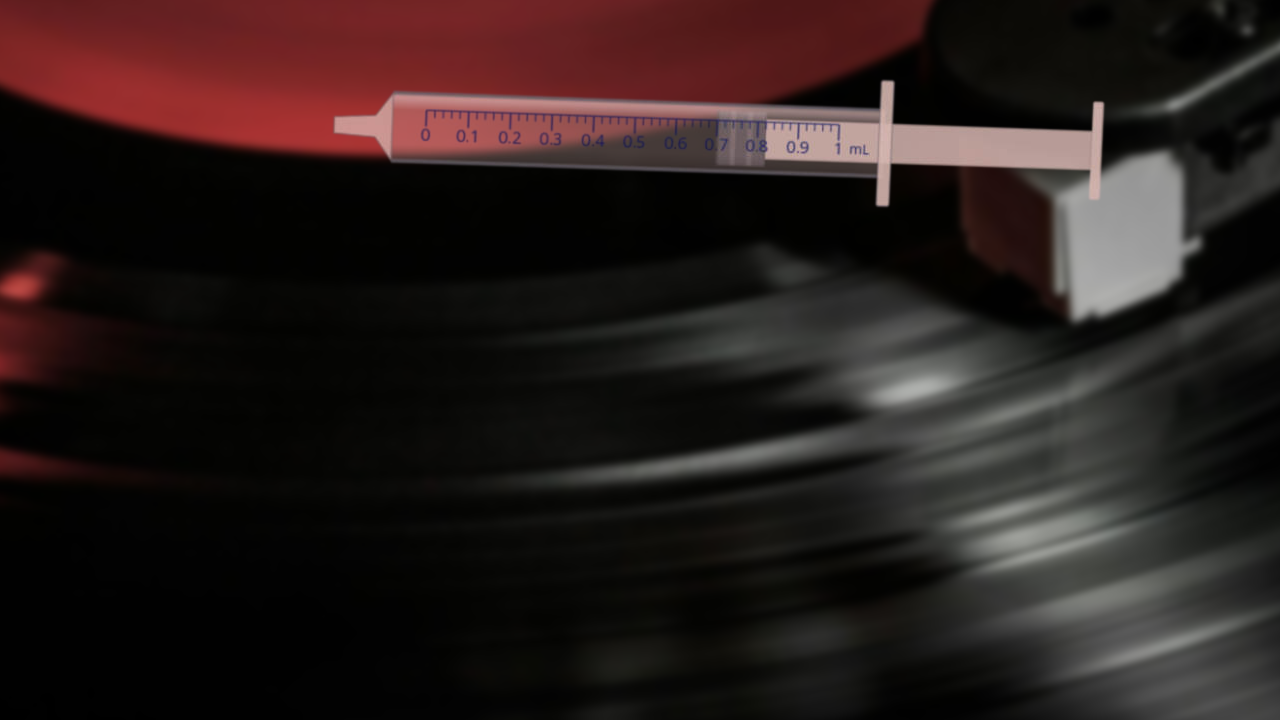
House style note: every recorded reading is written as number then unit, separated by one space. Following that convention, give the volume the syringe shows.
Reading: 0.7 mL
